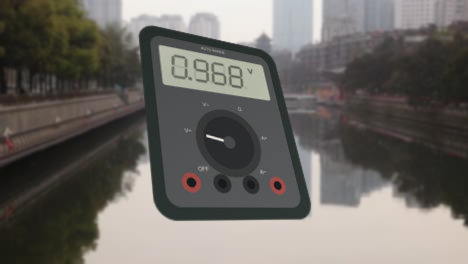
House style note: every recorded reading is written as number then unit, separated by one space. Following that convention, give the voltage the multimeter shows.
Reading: 0.968 V
